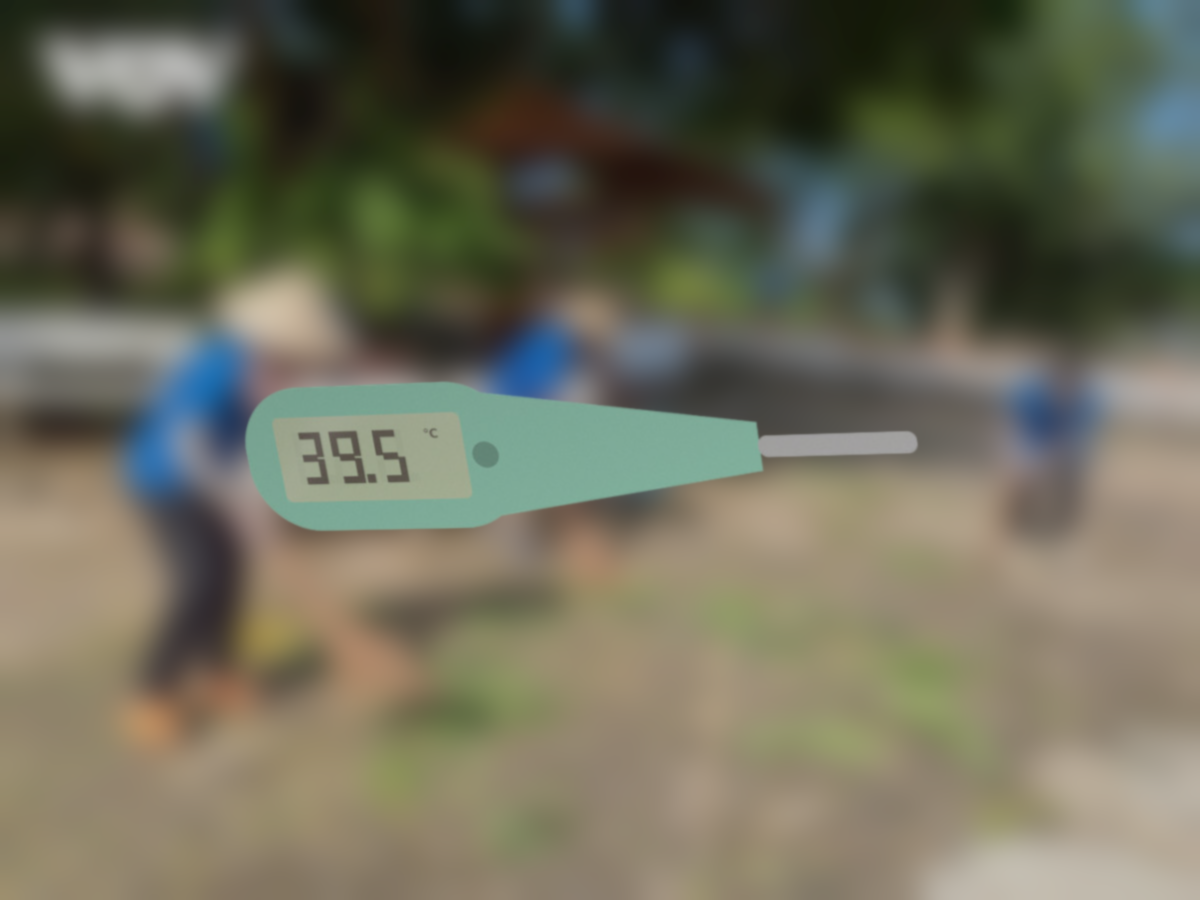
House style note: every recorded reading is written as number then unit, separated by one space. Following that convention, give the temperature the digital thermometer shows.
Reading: 39.5 °C
